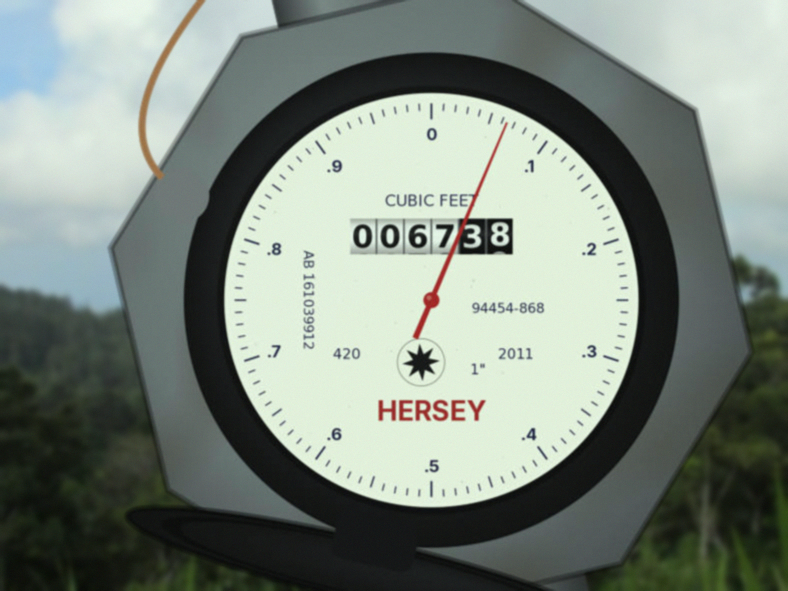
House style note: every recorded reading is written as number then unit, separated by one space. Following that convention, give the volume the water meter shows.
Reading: 6738.06 ft³
